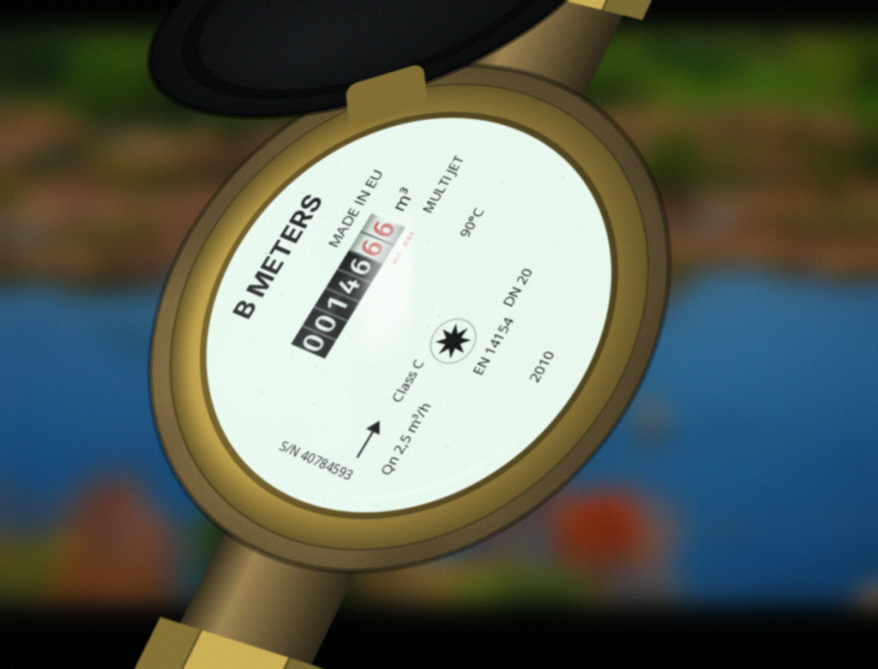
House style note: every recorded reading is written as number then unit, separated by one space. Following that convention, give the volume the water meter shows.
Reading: 146.66 m³
